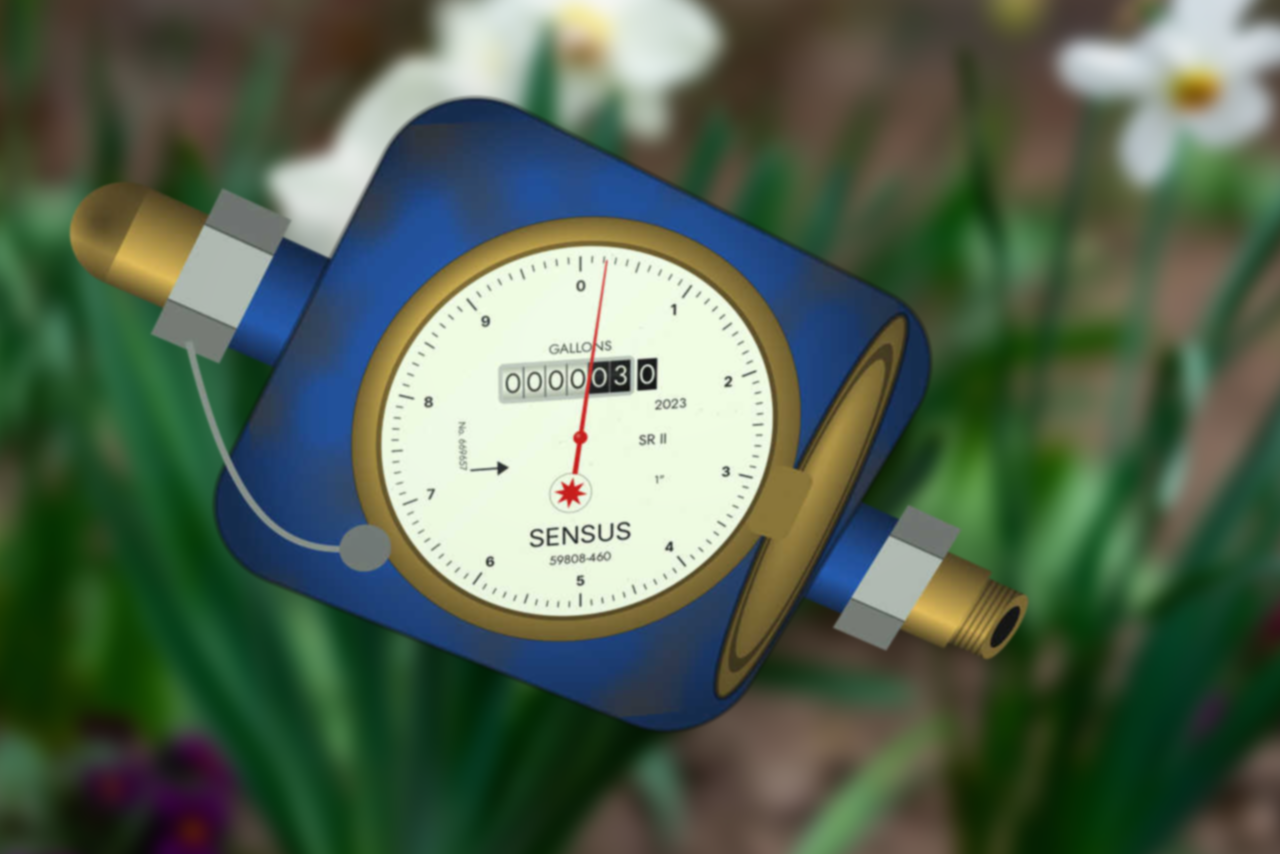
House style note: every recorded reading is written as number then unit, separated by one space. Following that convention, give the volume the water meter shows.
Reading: 30.2 gal
